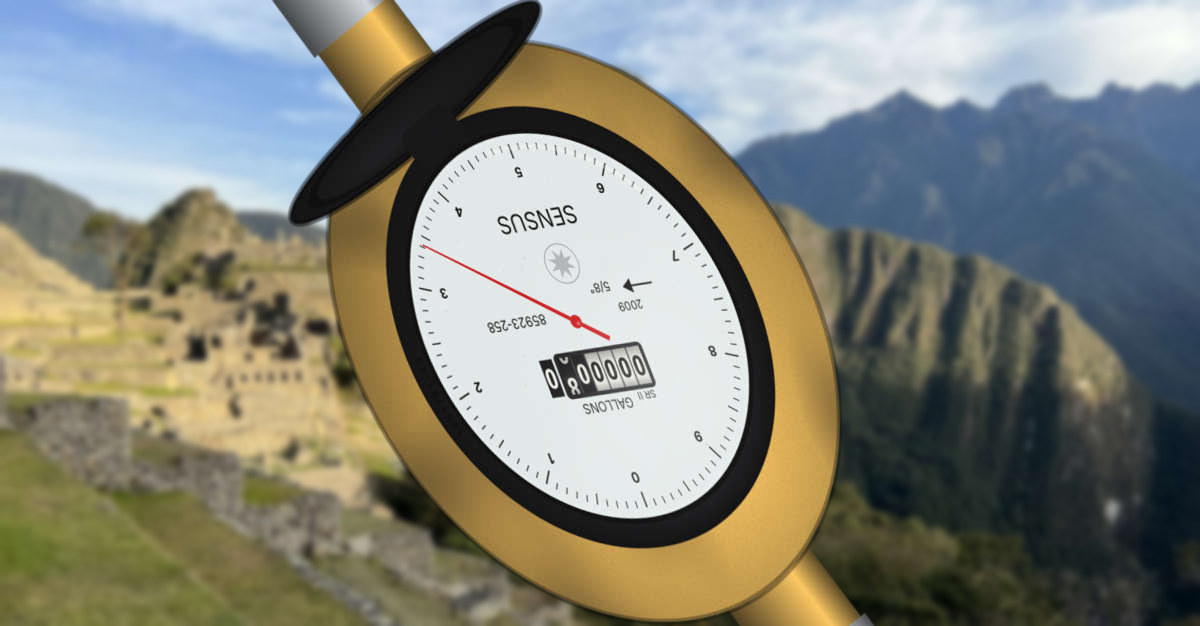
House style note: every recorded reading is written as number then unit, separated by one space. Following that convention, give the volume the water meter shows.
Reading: 83.4 gal
